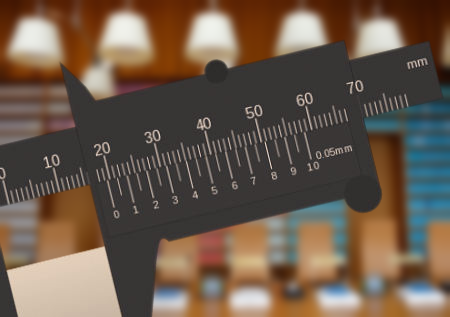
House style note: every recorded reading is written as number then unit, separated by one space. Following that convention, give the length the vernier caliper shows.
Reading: 19.5 mm
